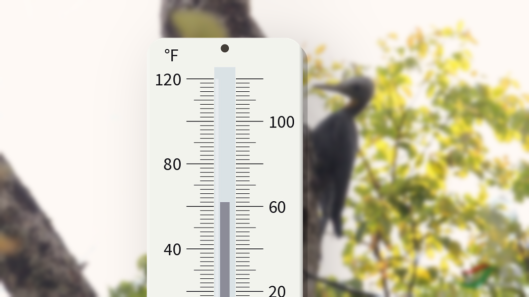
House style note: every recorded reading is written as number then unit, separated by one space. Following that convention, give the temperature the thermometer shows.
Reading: 62 °F
